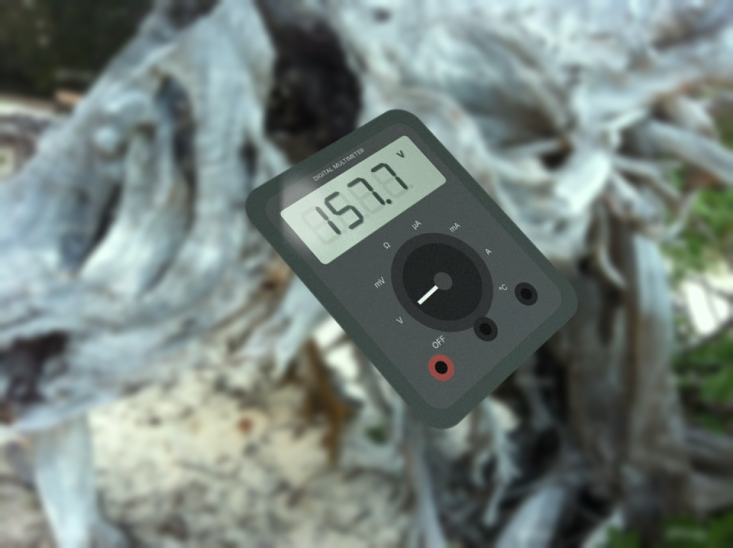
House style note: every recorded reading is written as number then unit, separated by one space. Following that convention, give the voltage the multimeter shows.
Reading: 157.7 V
